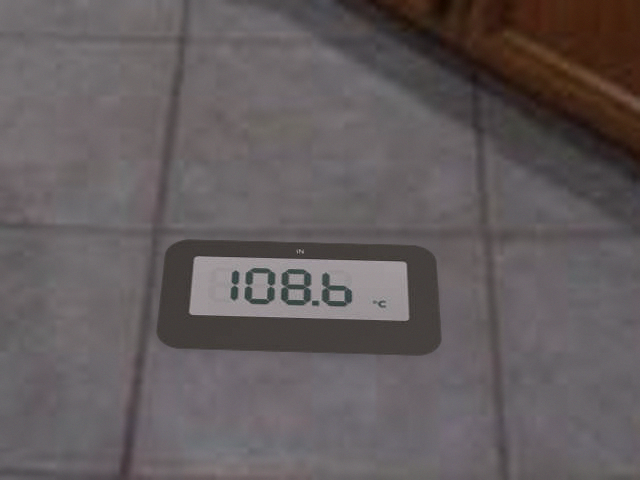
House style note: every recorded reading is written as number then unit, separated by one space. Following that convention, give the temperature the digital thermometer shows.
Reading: 108.6 °C
